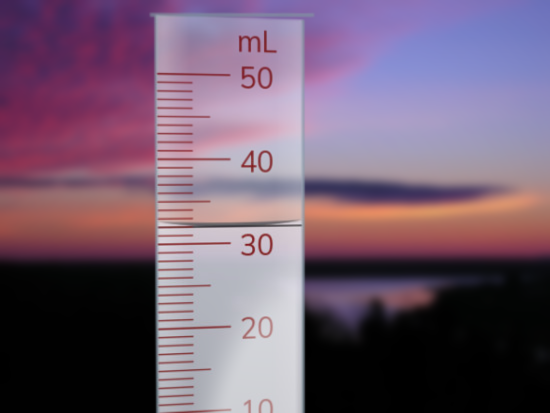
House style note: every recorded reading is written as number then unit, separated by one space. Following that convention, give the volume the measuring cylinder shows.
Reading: 32 mL
